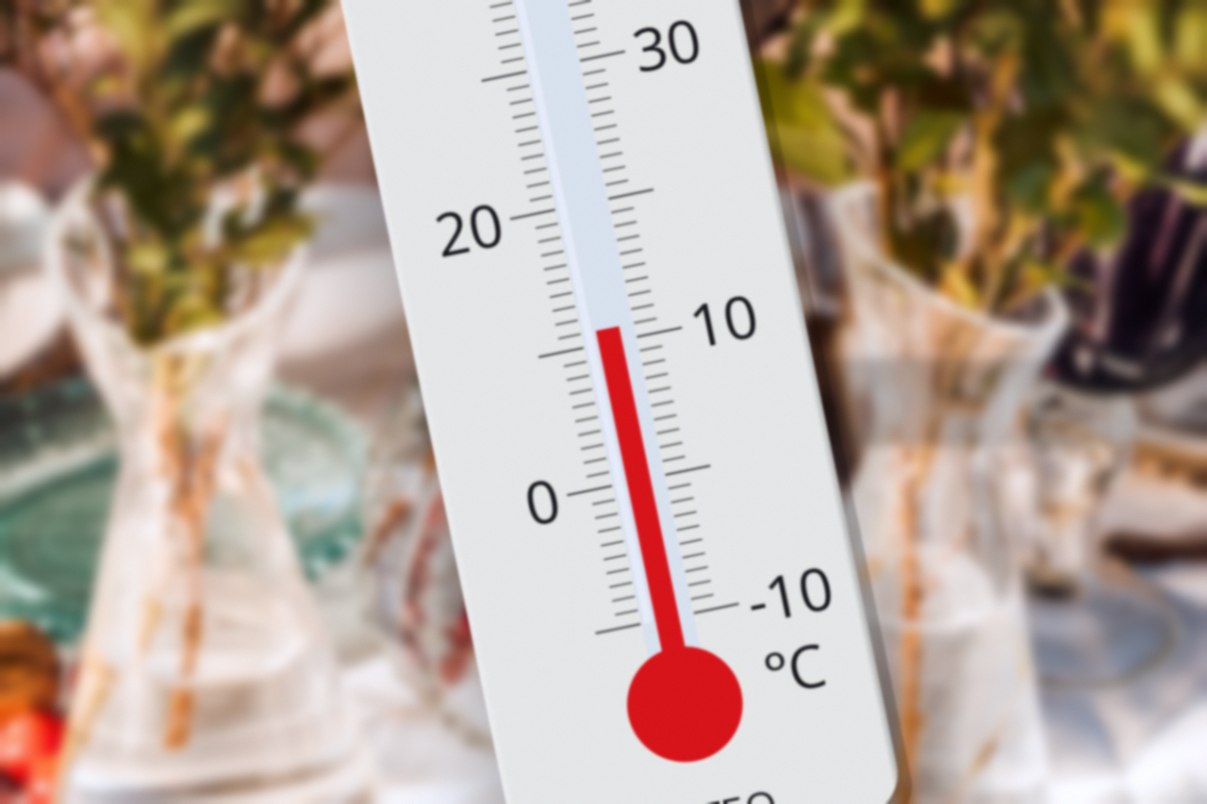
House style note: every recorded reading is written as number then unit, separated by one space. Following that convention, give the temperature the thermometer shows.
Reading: 11 °C
